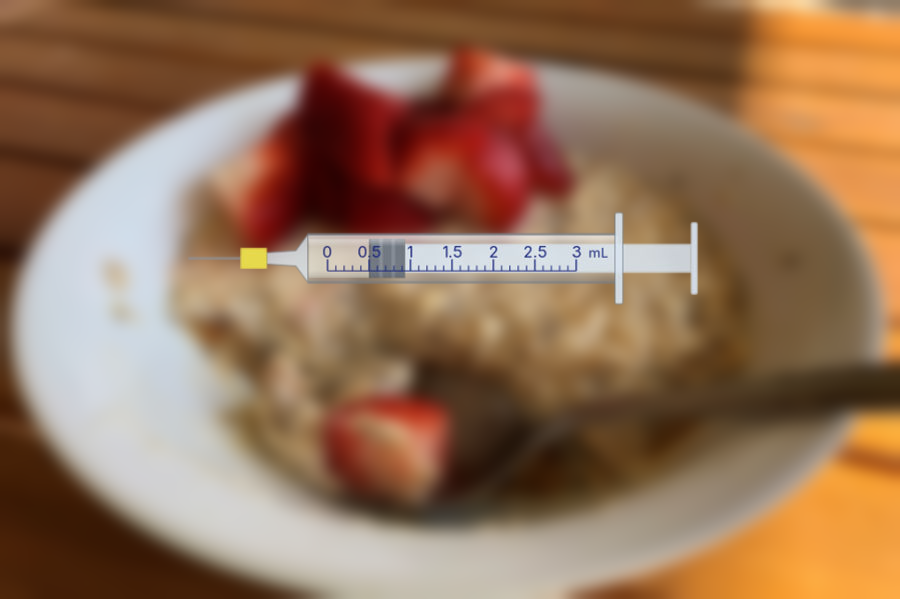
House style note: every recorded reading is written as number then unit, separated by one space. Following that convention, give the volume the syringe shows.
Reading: 0.5 mL
